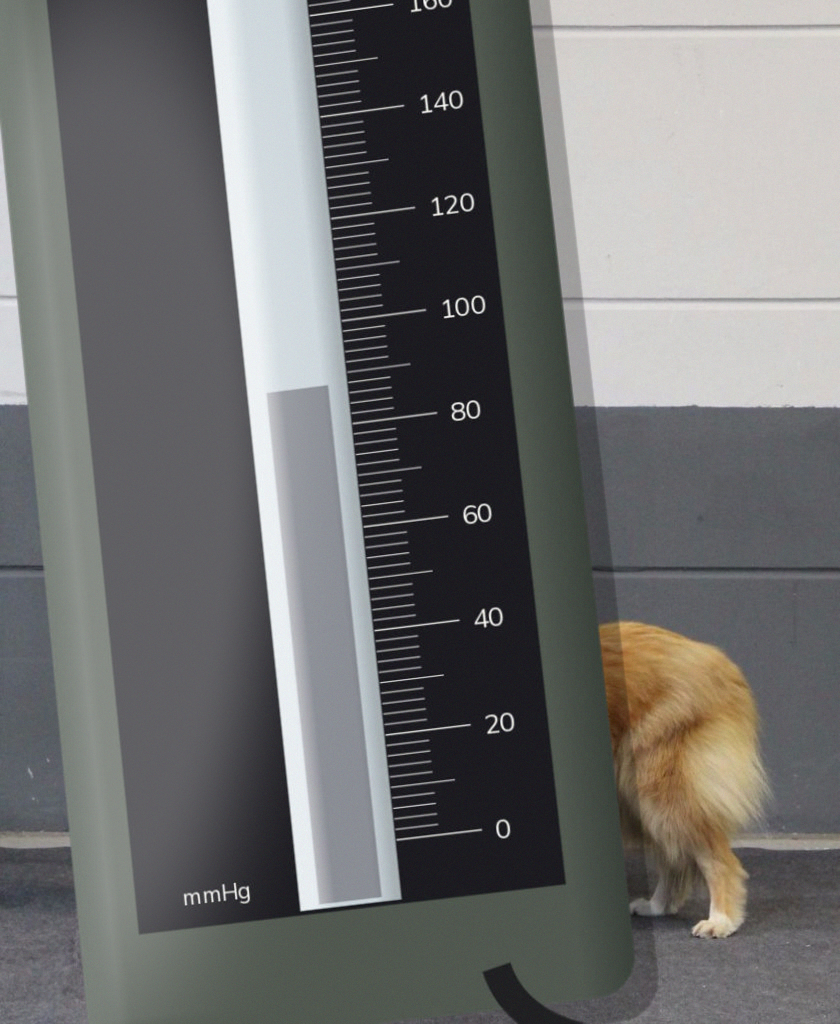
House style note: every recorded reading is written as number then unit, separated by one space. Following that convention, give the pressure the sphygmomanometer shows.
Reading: 88 mmHg
